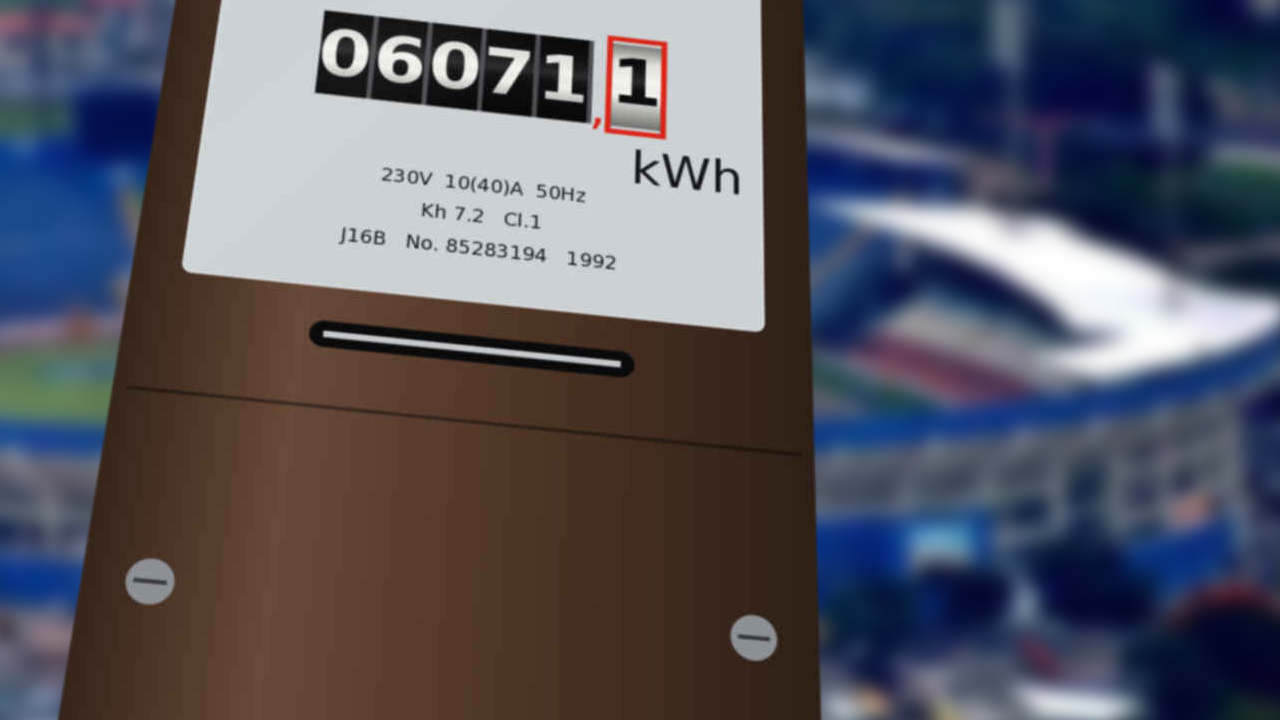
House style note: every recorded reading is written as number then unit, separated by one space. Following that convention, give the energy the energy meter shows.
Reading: 6071.1 kWh
